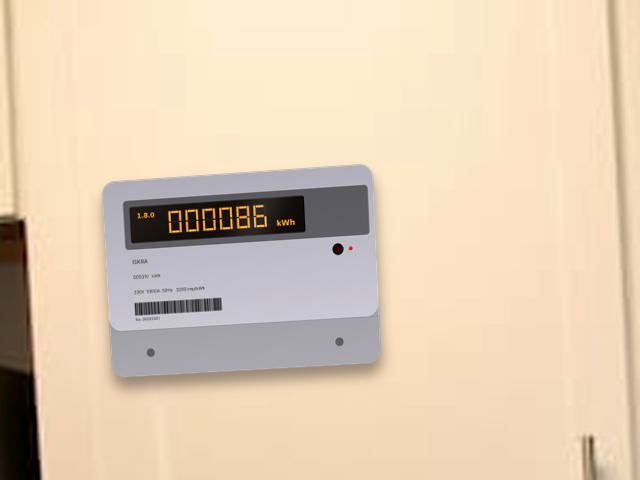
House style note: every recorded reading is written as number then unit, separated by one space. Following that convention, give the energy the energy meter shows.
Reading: 86 kWh
